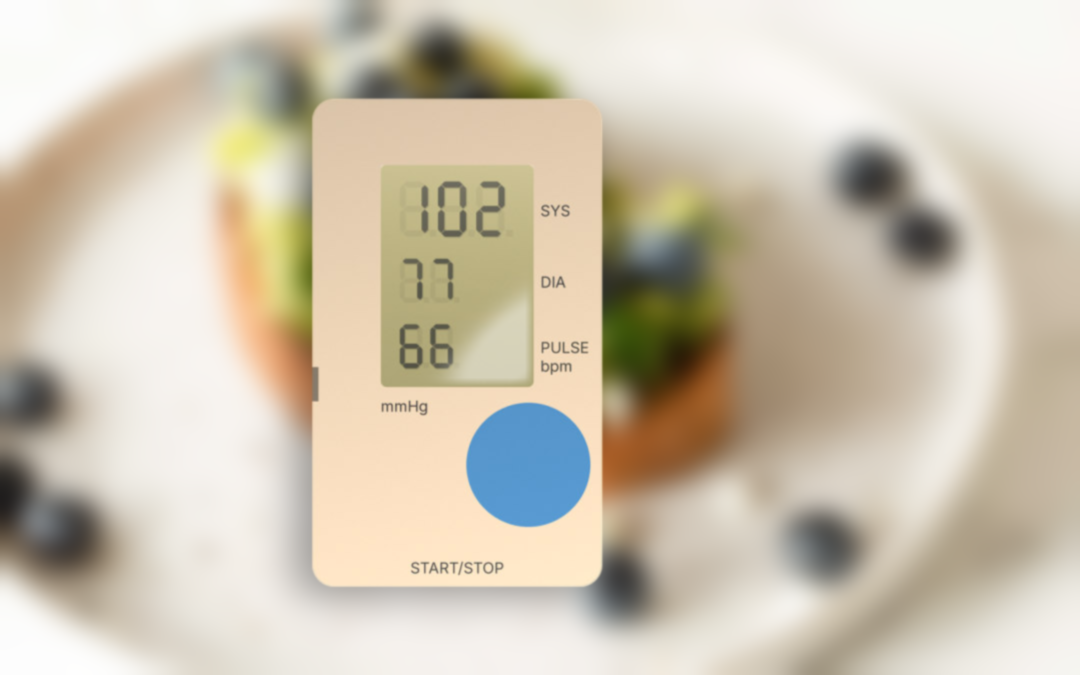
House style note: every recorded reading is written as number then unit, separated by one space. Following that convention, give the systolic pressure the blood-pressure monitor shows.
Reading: 102 mmHg
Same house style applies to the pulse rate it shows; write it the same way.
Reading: 66 bpm
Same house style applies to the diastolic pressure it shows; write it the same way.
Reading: 77 mmHg
